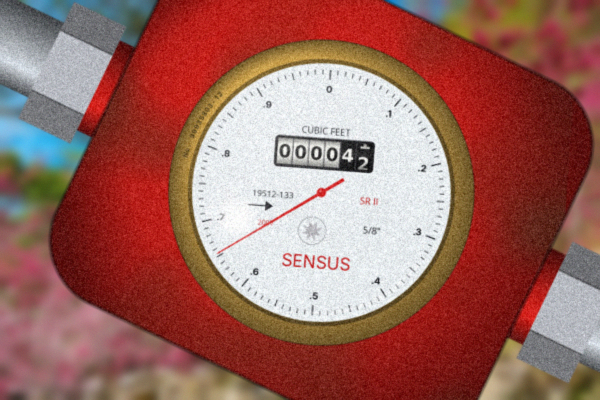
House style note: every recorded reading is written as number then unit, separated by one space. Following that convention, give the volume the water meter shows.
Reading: 41.65 ft³
